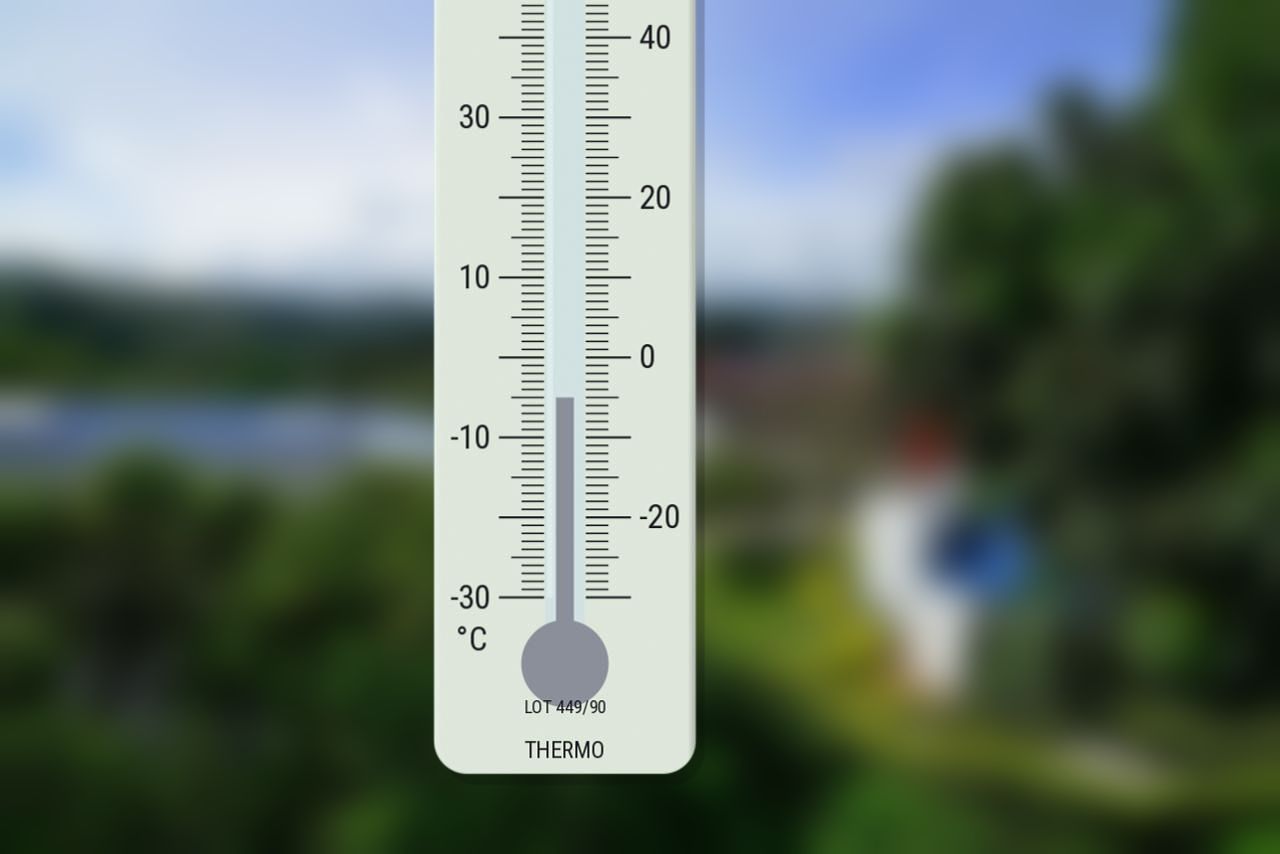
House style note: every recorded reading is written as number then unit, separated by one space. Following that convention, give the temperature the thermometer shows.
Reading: -5 °C
